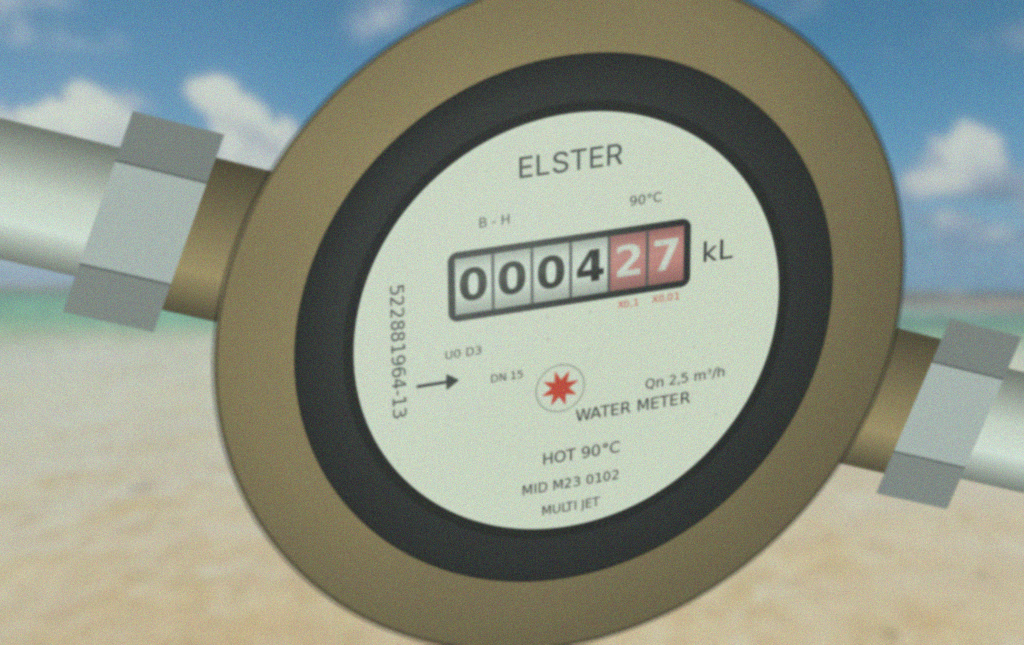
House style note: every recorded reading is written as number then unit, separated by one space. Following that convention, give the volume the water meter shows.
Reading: 4.27 kL
